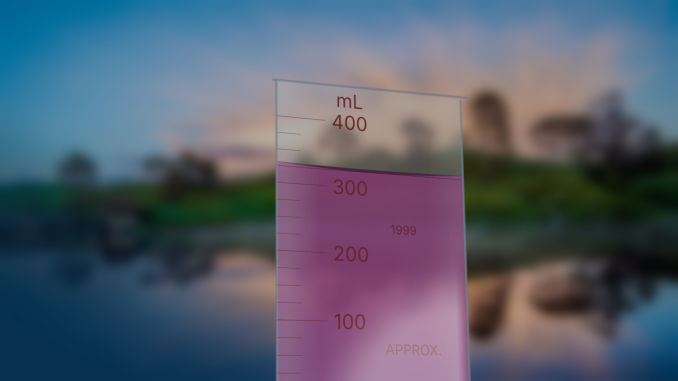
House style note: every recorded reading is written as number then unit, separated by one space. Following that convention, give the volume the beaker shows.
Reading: 325 mL
